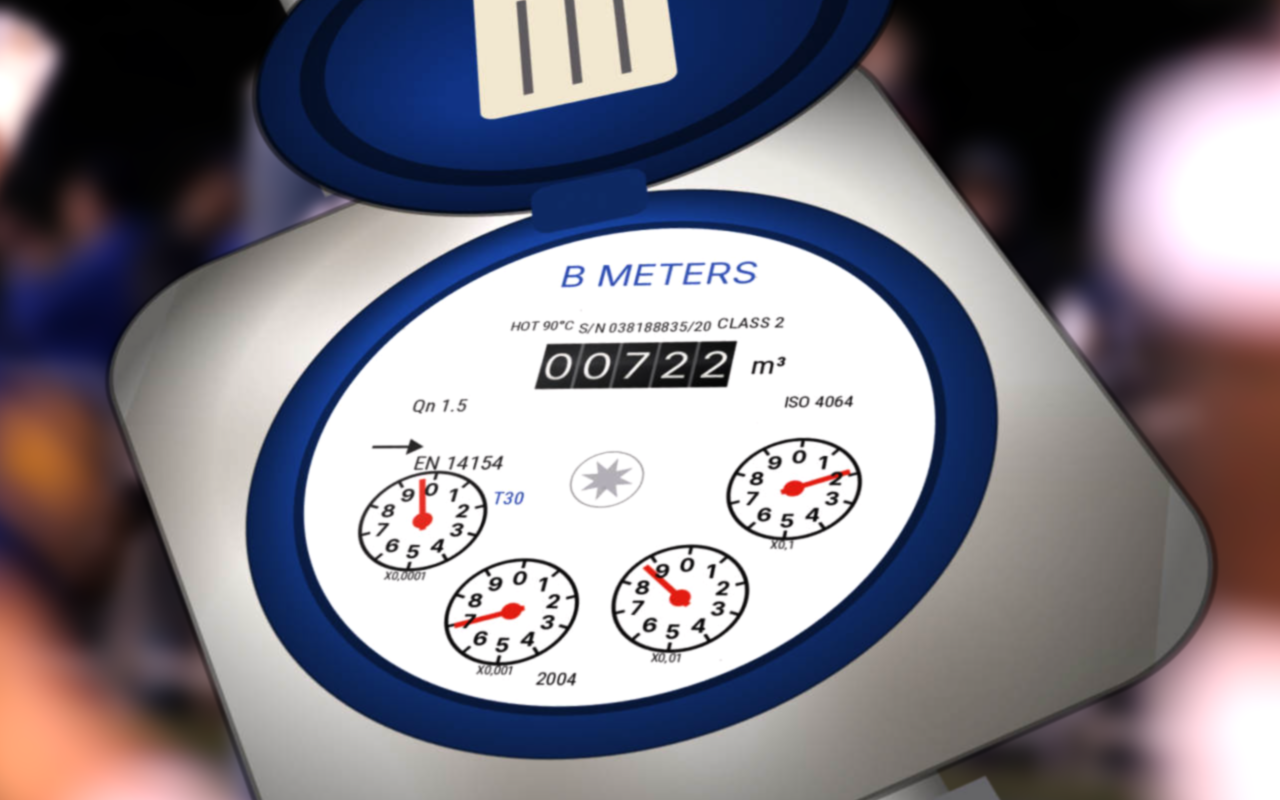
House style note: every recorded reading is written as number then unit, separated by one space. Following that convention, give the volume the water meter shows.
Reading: 722.1869 m³
